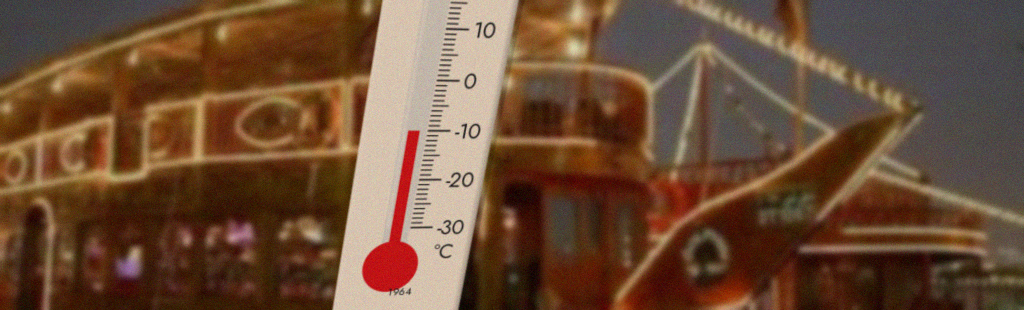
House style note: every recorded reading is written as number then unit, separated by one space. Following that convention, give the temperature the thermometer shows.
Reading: -10 °C
